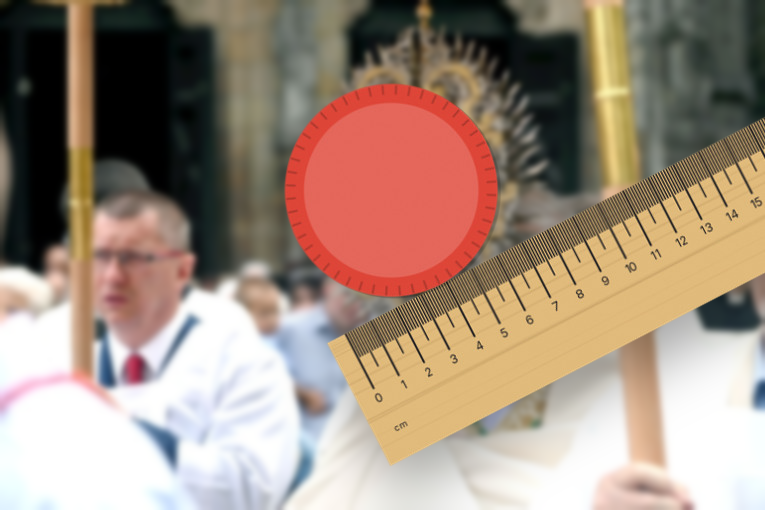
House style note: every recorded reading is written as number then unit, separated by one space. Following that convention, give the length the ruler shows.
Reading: 7.5 cm
